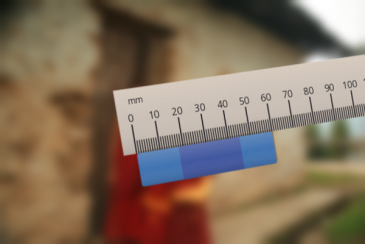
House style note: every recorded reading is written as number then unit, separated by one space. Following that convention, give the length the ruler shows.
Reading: 60 mm
